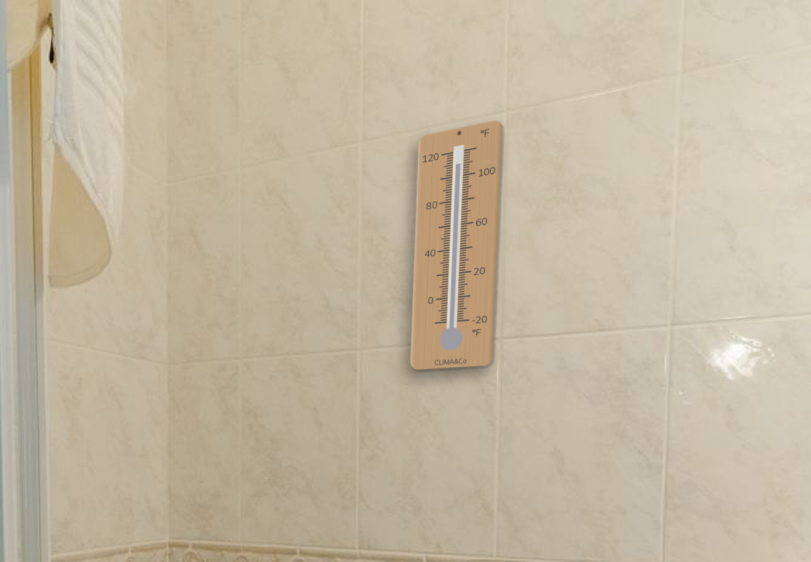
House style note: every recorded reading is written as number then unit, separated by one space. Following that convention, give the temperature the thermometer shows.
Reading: 110 °F
